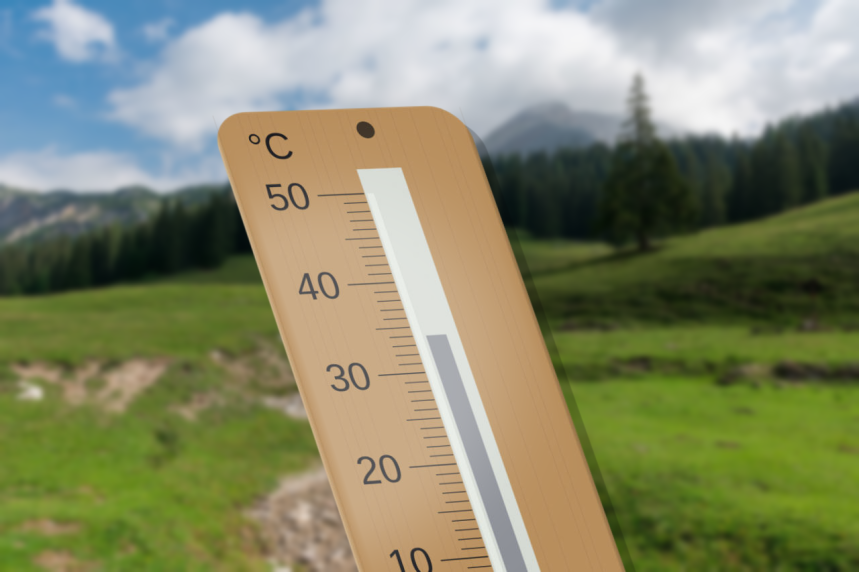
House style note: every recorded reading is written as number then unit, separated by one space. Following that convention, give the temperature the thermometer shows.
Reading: 34 °C
